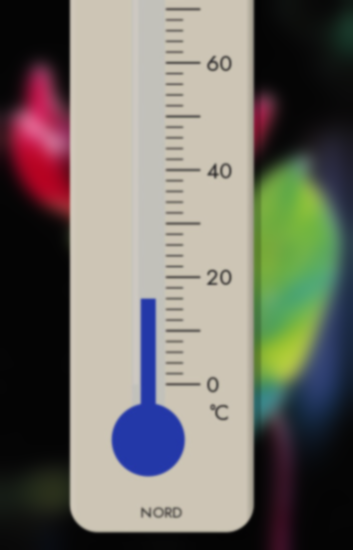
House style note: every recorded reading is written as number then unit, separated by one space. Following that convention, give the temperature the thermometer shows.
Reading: 16 °C
